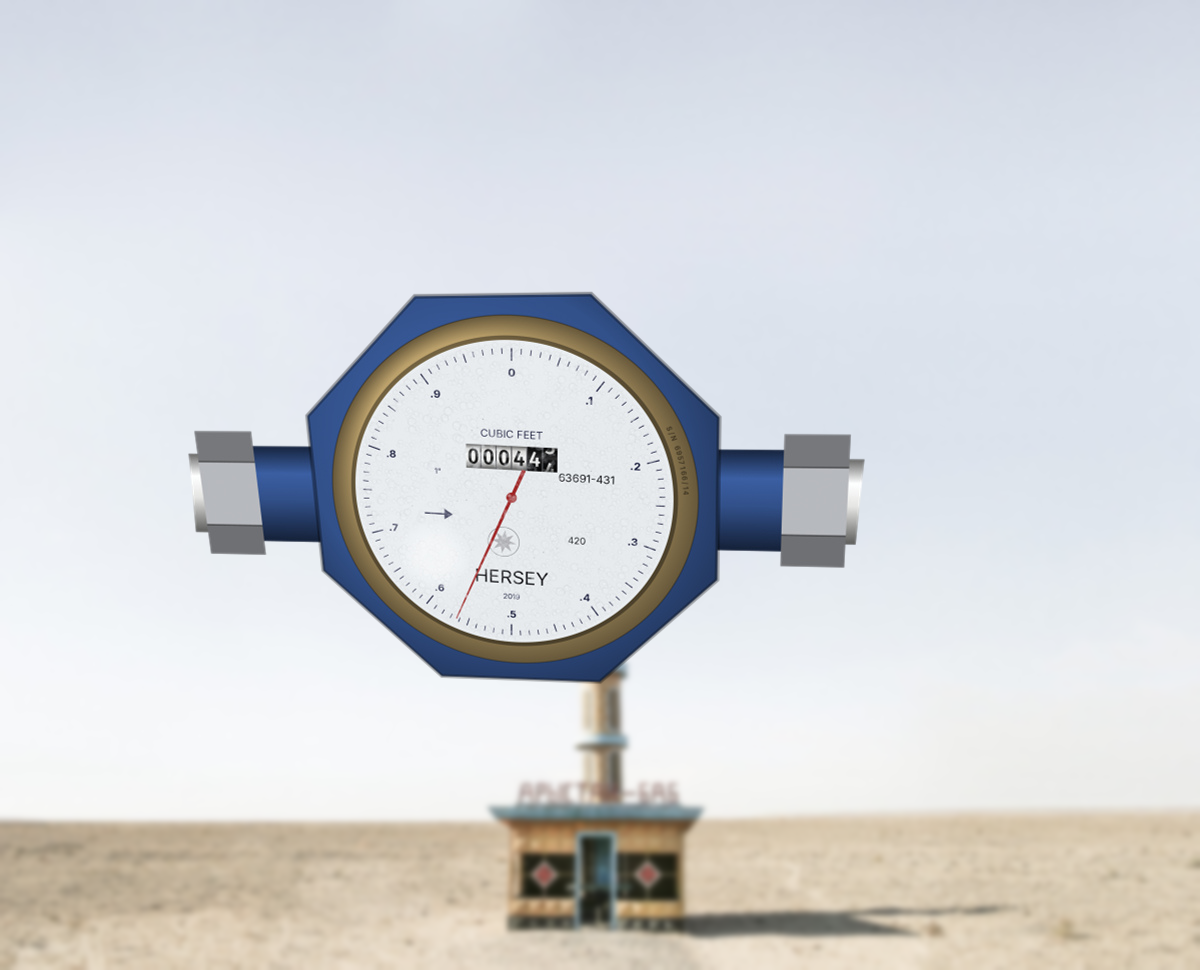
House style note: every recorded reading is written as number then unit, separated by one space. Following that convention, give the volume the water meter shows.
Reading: 443.56 ft³
